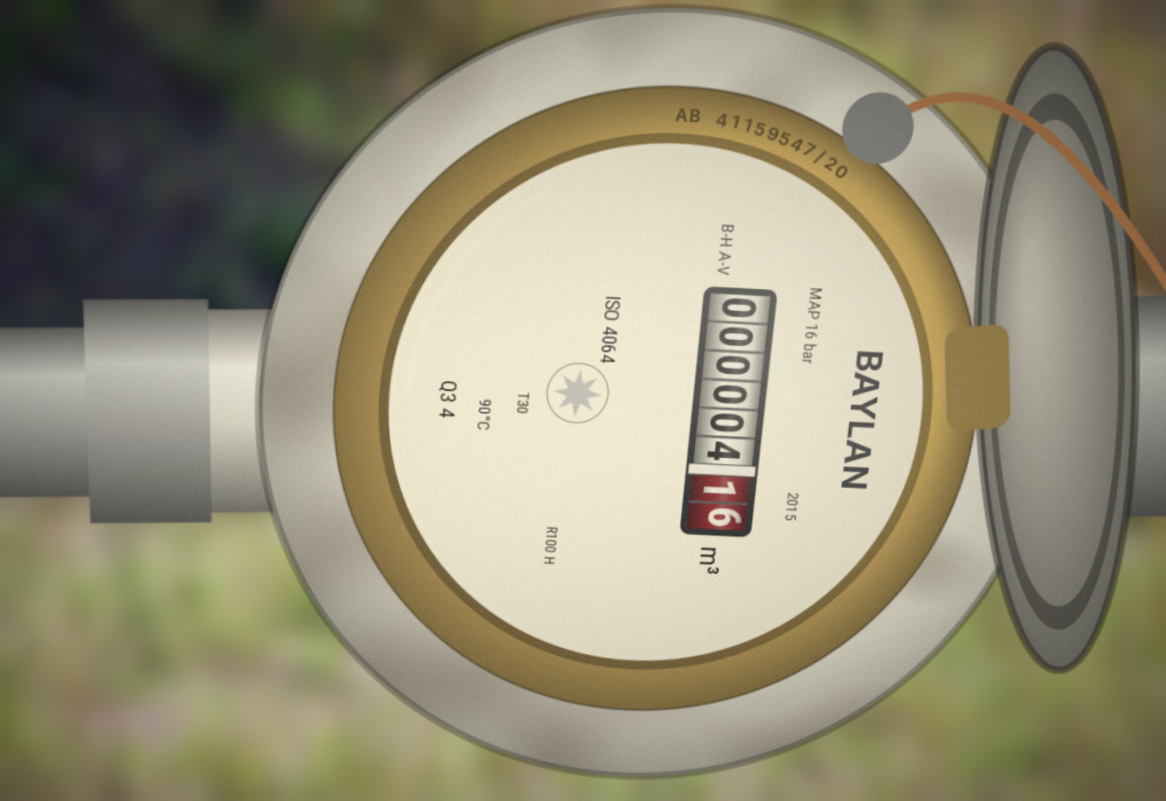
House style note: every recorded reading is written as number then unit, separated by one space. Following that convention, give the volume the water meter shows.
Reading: 4.16 m³
